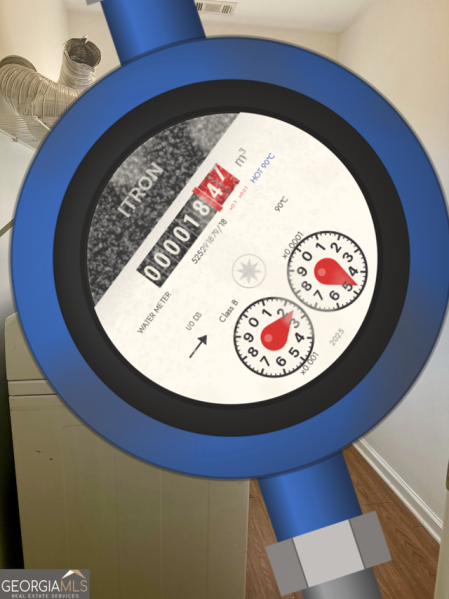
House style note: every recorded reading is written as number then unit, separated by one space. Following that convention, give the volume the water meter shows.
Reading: 18.4724 m³
